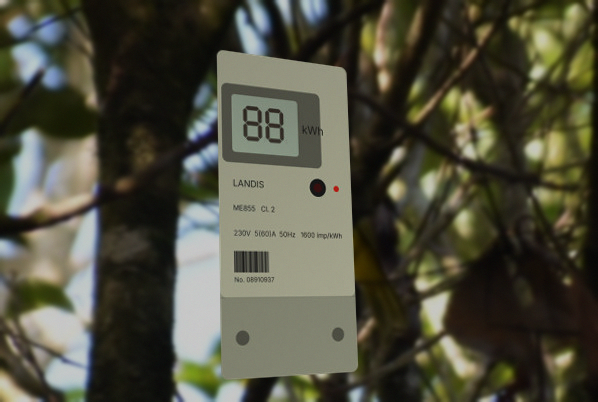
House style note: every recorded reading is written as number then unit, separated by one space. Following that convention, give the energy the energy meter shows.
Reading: 88 kWh
